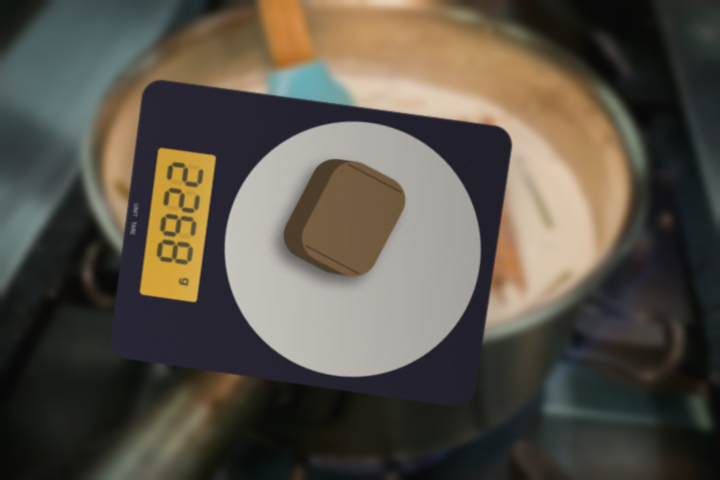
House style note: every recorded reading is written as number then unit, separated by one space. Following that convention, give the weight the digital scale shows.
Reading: 2268 g
